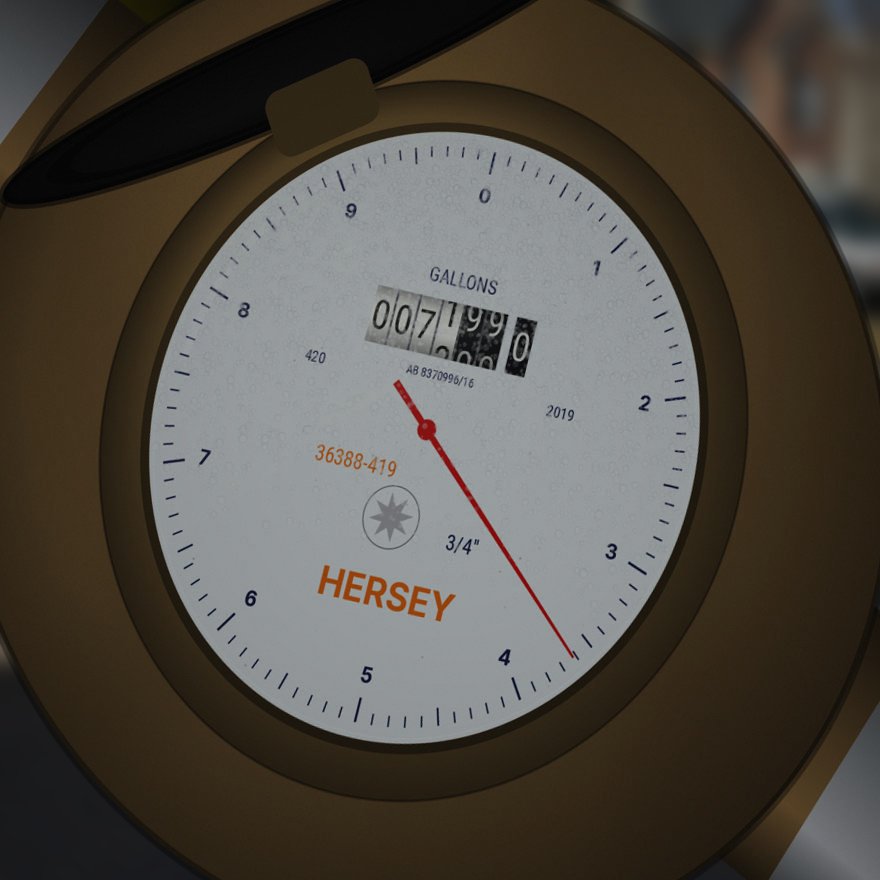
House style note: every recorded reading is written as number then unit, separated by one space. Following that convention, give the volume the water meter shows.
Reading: 71993.6 gal
